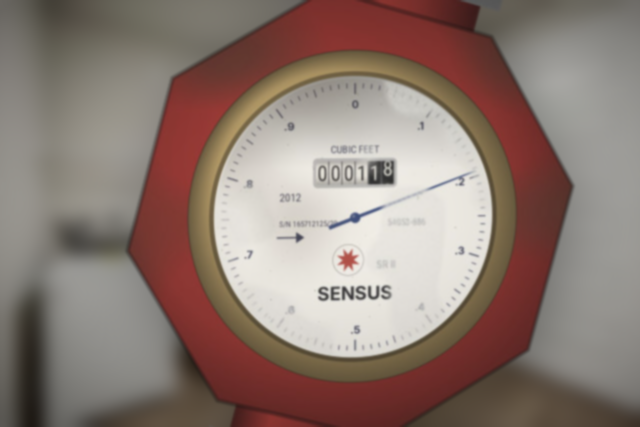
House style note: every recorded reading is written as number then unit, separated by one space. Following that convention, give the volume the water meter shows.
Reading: 118.19 ft³
